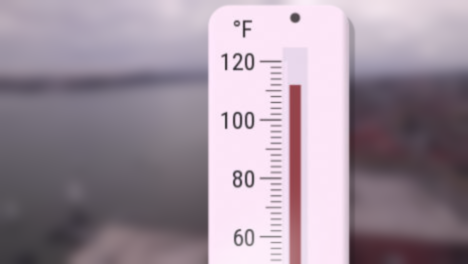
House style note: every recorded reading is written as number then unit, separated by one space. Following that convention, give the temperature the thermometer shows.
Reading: 112 °F
